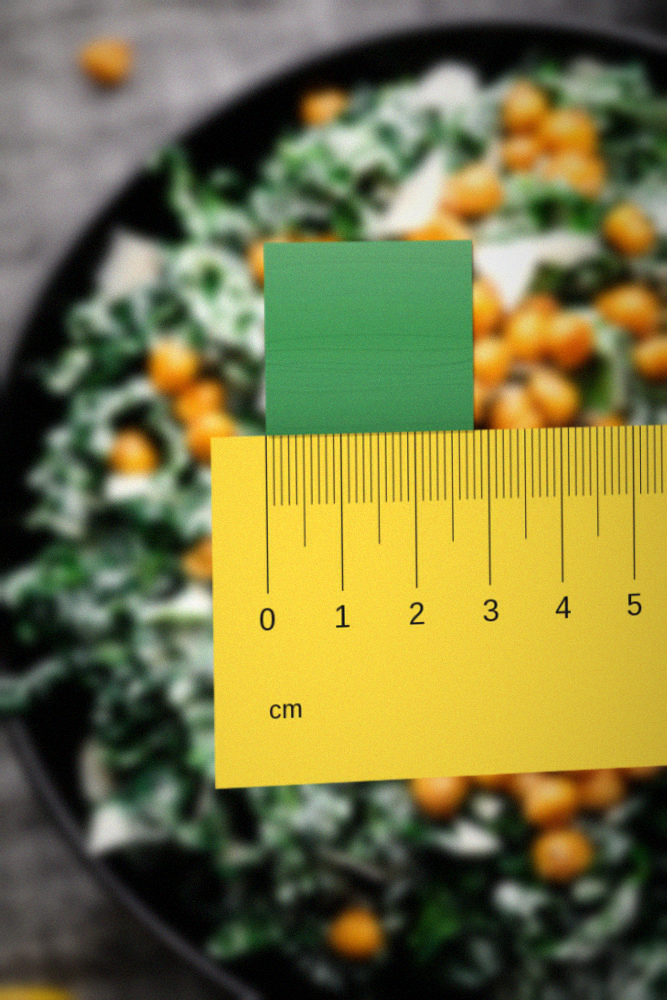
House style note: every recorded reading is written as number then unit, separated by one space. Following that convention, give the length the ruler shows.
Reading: 2.8 cm
